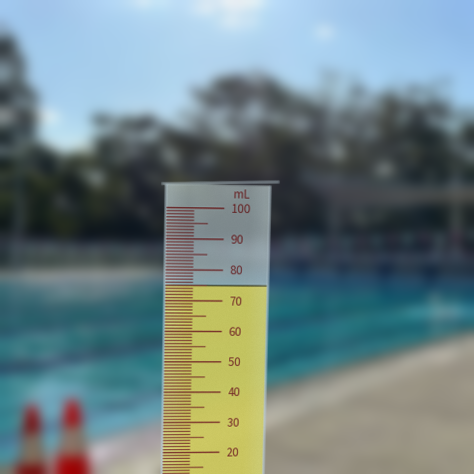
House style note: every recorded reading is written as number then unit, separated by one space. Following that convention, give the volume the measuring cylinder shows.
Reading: 75 mL
